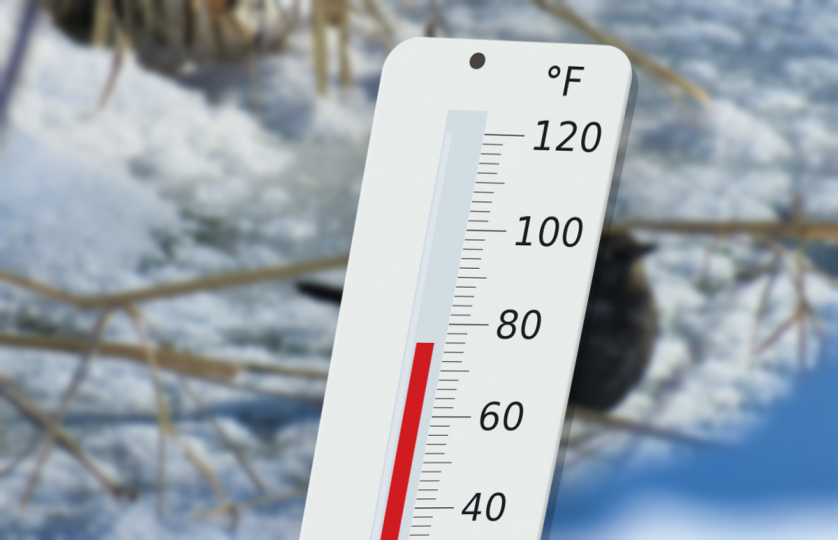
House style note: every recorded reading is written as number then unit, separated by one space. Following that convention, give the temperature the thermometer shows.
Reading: 76 °F
